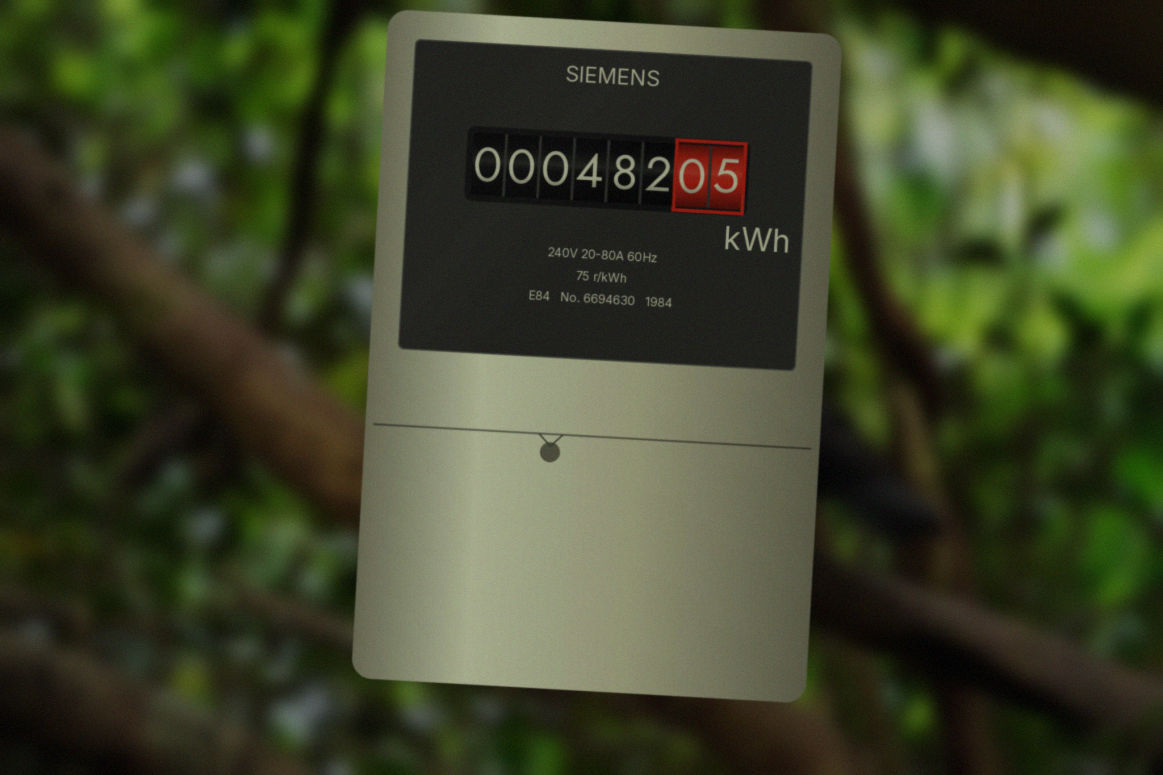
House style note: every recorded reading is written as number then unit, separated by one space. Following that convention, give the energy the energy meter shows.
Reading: 482.05 kWh
